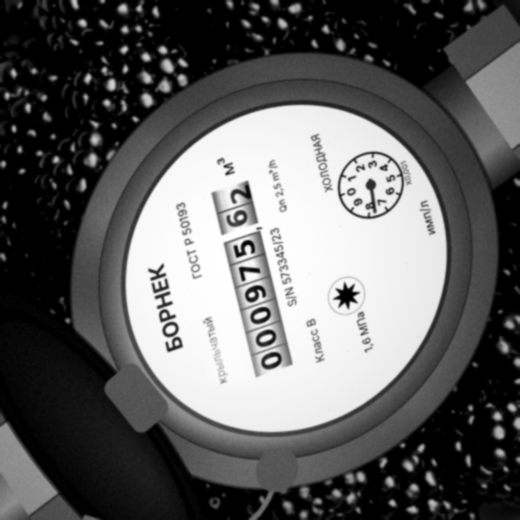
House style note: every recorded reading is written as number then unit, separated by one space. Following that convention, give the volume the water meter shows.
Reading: 975.617 m³
